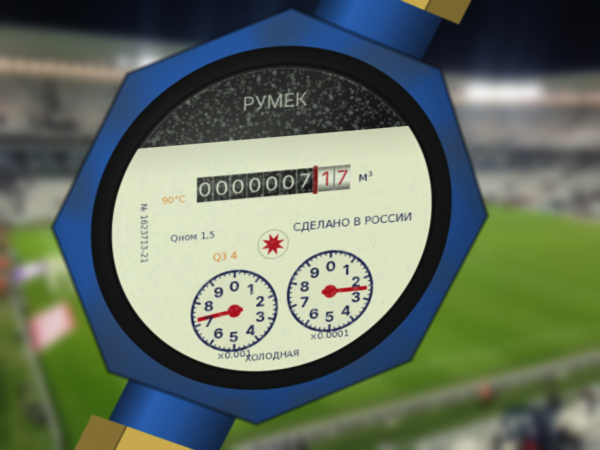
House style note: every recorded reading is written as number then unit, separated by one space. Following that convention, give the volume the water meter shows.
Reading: 7.1772 m³
